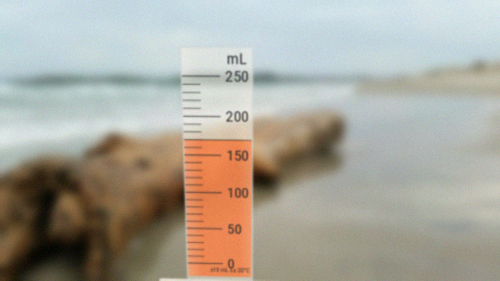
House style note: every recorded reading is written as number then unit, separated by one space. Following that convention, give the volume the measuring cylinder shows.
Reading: 170 mL
